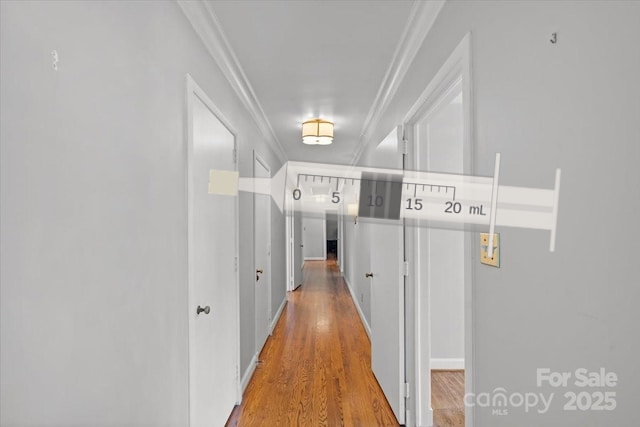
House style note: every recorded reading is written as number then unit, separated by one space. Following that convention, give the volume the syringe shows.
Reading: 8 mL
